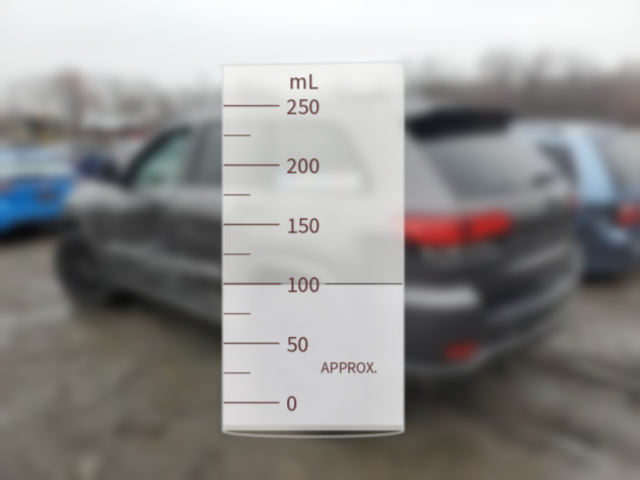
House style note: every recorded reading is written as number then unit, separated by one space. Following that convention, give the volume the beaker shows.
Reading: 100 mL
